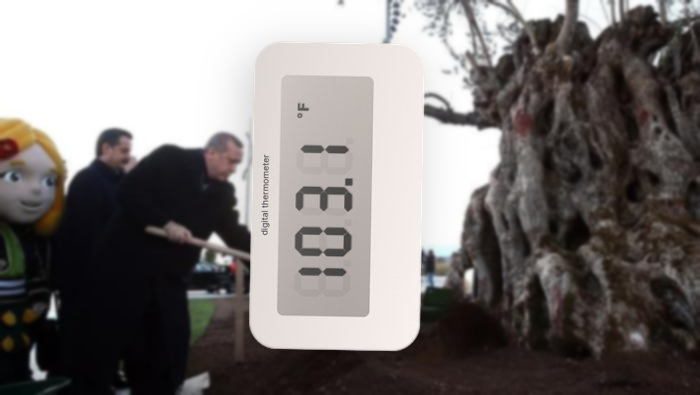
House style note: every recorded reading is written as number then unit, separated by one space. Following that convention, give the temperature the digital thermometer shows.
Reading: 103.1 °F
